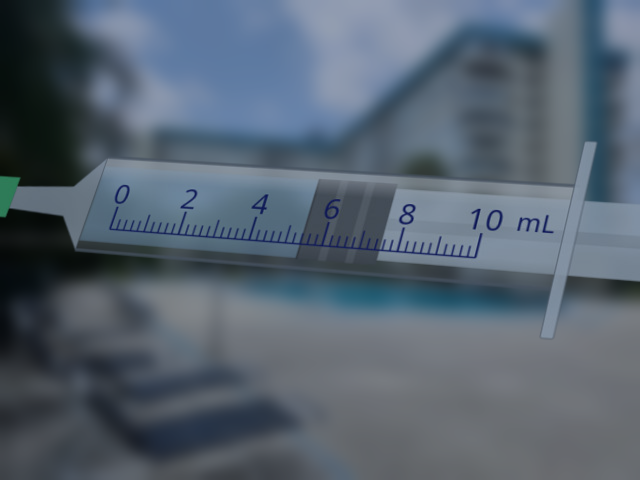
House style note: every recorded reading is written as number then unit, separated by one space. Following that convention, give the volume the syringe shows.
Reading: 5.4 mL
